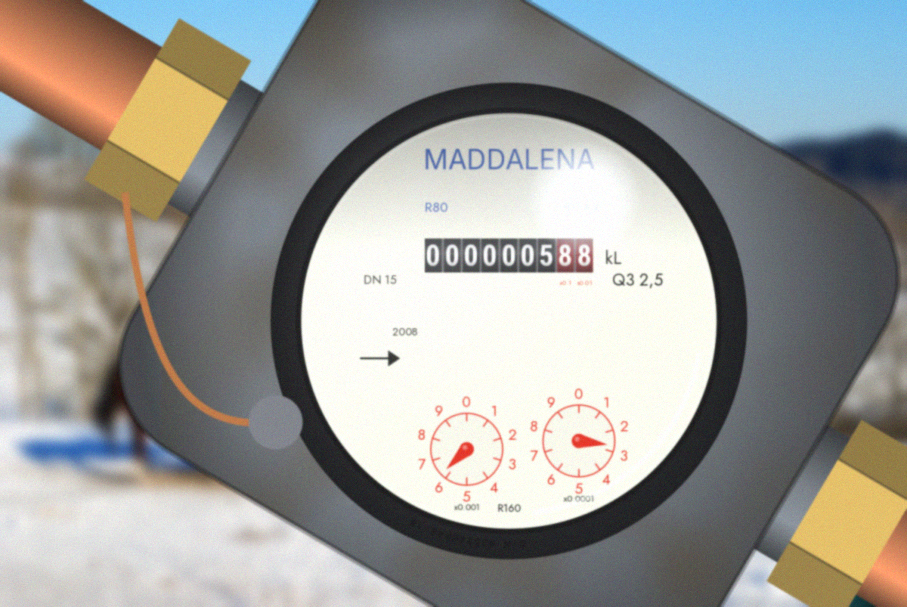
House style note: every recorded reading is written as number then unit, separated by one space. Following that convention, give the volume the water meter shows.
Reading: 5.8862 kL
